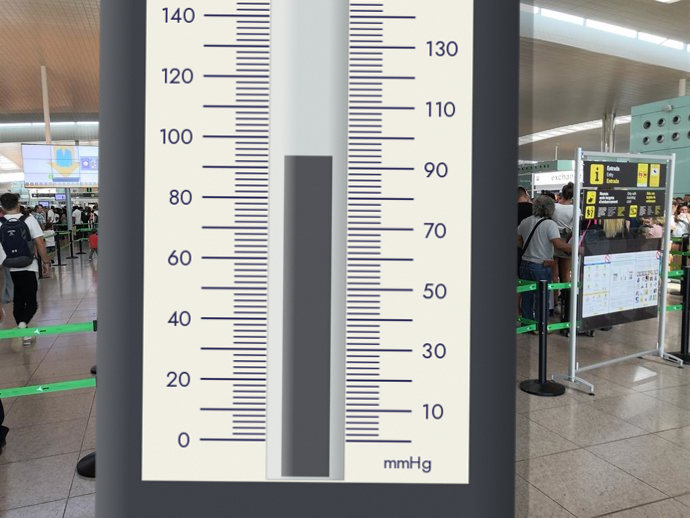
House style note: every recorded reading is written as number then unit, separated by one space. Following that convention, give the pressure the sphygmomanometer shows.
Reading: 94 mmHg
